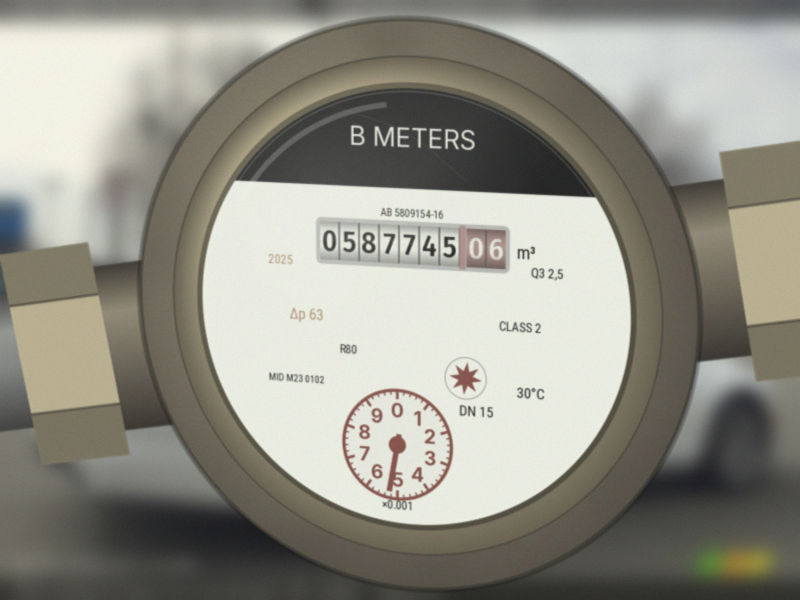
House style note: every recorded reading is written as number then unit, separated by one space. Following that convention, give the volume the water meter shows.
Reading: 587745.065 m³
